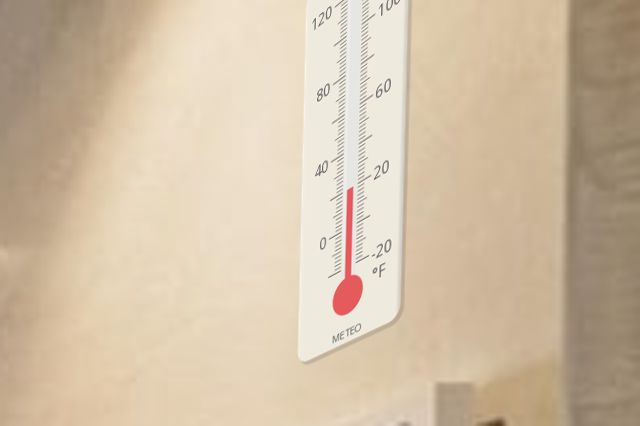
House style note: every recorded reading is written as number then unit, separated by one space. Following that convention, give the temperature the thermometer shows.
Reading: 20 °F
